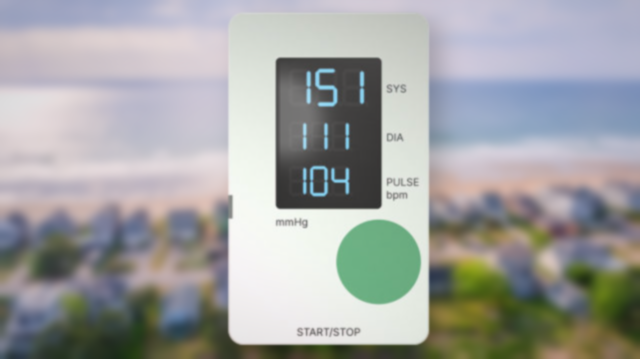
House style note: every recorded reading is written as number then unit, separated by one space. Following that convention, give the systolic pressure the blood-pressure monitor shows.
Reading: 151 mmHg
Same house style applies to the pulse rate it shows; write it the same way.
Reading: 104 bpm
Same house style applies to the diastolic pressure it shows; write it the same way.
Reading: 111 mmHg
